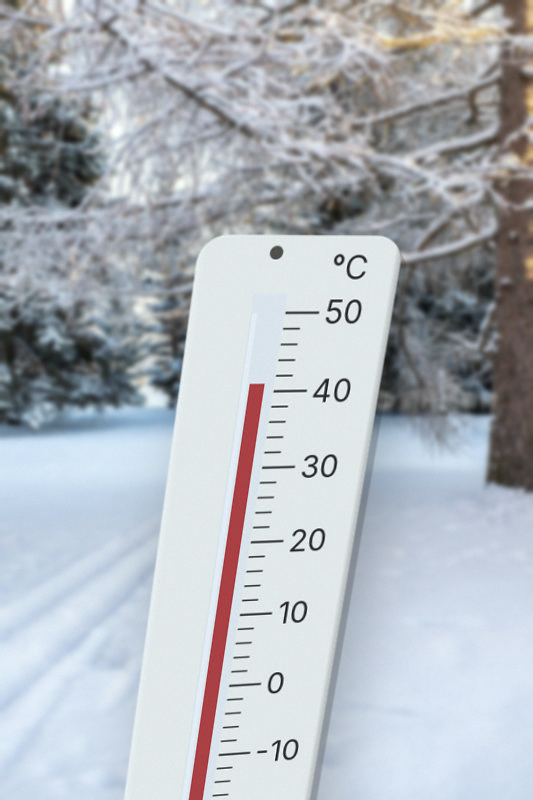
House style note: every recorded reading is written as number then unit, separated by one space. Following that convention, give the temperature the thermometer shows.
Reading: 41 °C
